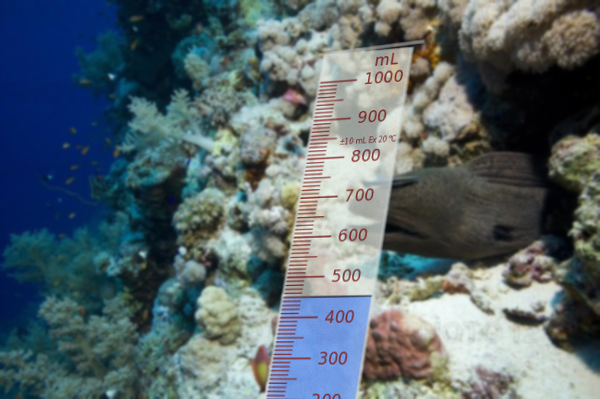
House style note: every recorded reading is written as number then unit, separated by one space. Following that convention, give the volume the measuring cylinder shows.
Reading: 450 mL
